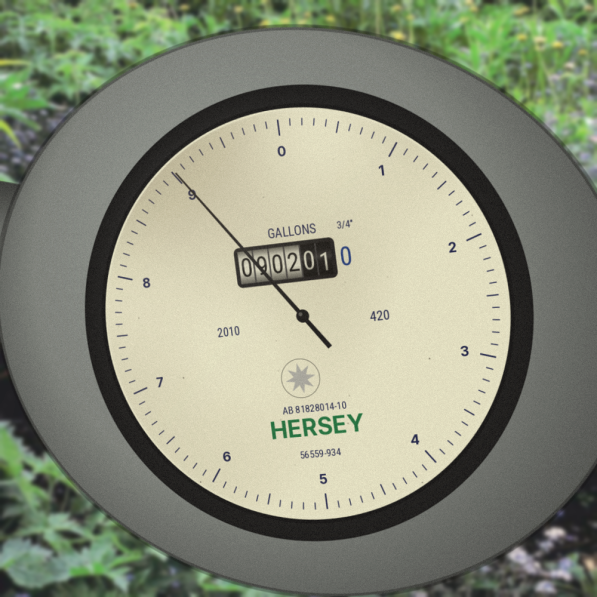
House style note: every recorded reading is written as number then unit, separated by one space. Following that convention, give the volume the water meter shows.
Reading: 902009.0 gal
